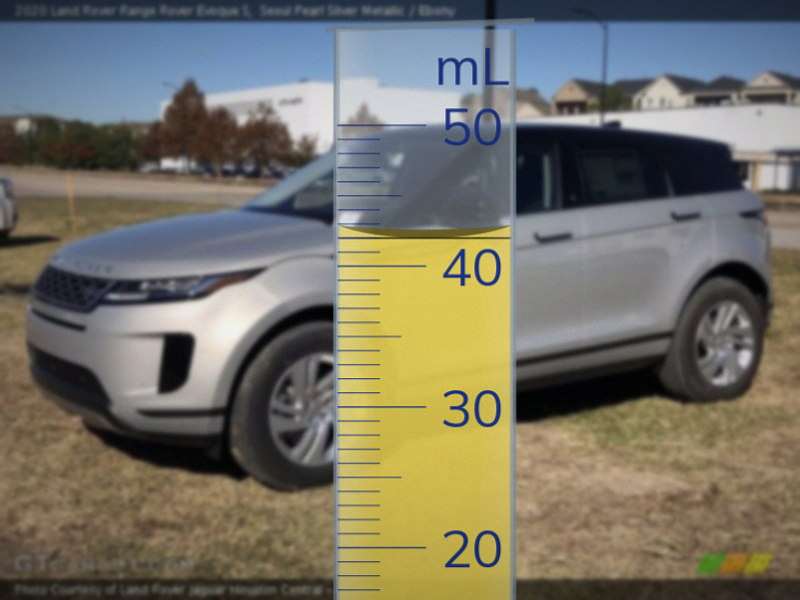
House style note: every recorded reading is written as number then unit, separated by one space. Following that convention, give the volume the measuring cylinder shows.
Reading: 42 mL
